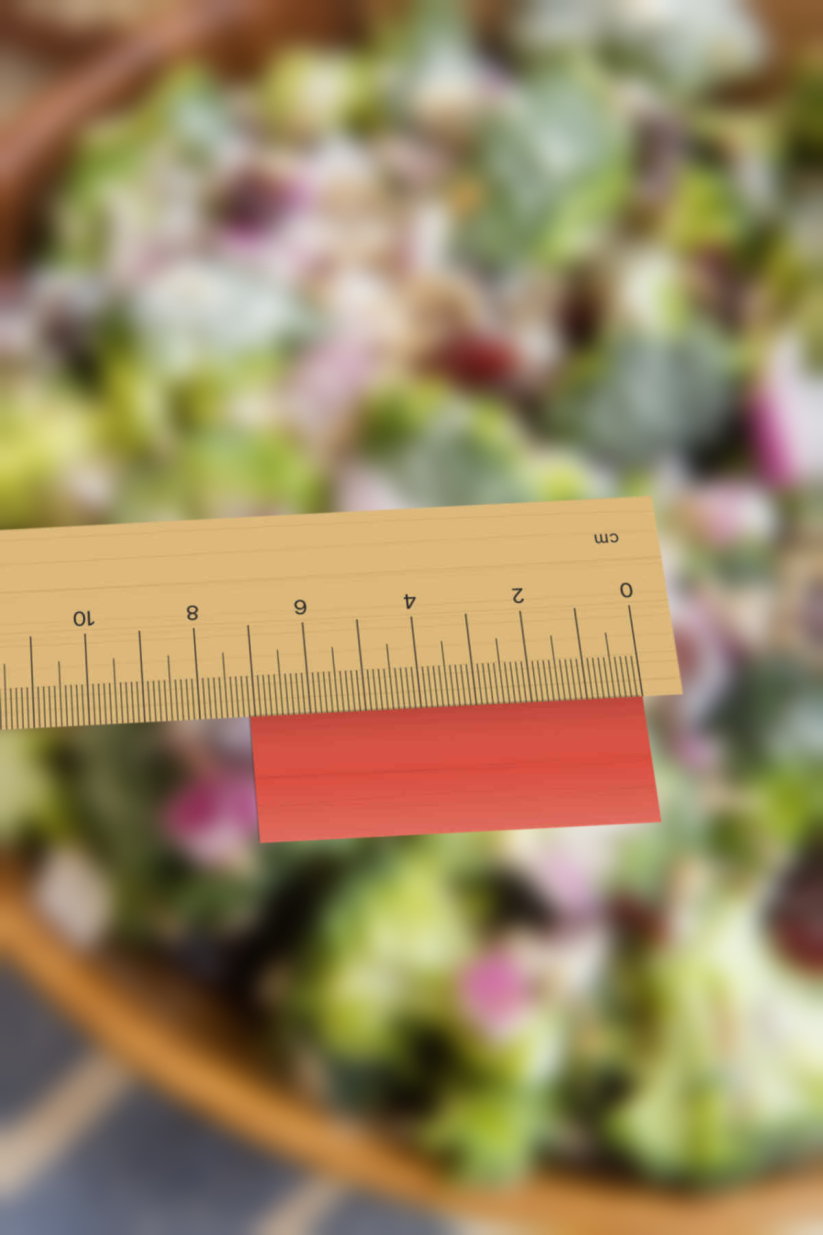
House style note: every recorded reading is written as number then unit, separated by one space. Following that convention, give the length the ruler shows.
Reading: 7.1 cm
